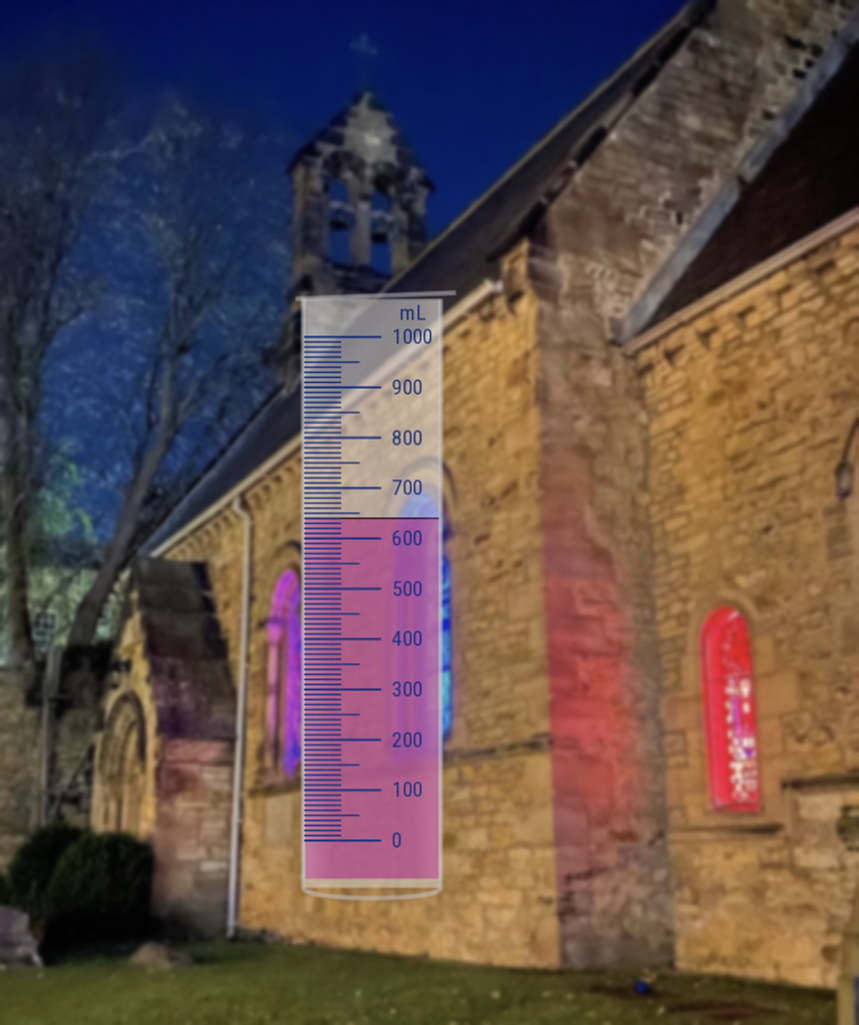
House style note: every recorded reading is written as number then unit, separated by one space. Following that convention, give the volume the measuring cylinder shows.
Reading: 640 mL
